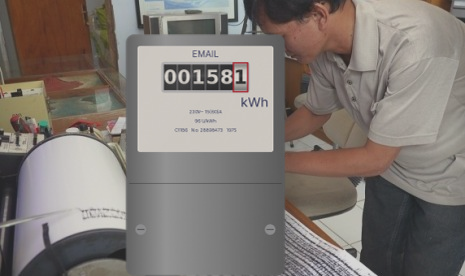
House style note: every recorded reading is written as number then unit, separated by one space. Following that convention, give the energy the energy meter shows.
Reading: 158.1 kWh
